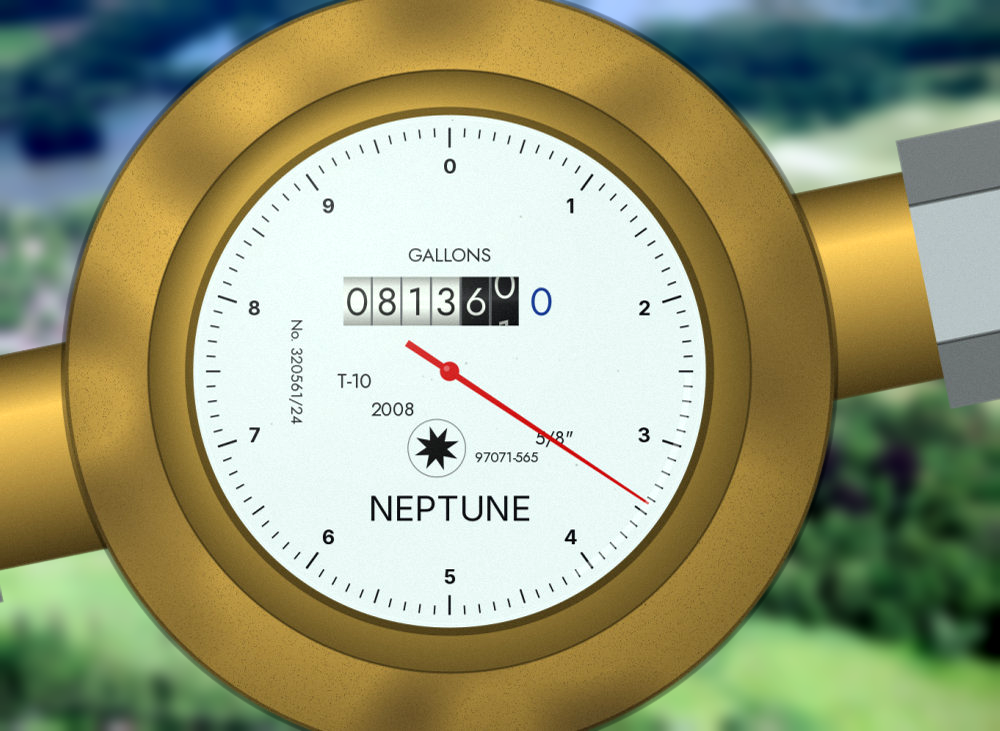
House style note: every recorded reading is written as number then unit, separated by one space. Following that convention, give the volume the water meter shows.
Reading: 813603.4 gal
